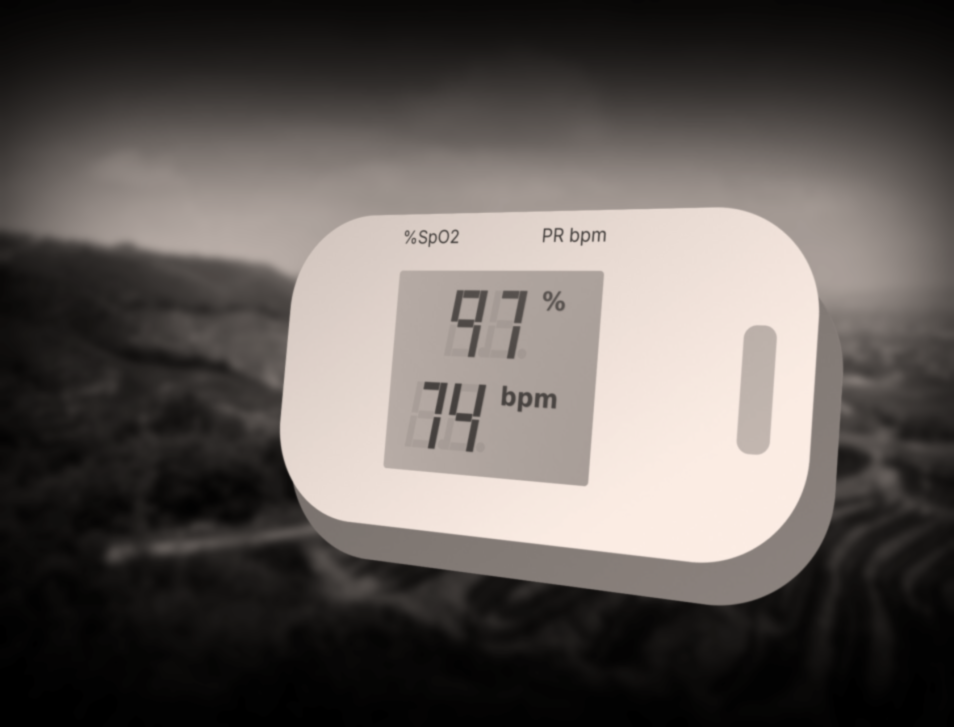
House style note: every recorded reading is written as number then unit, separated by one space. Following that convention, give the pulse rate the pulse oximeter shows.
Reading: 74 bpm
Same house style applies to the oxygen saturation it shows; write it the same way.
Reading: 97 %
